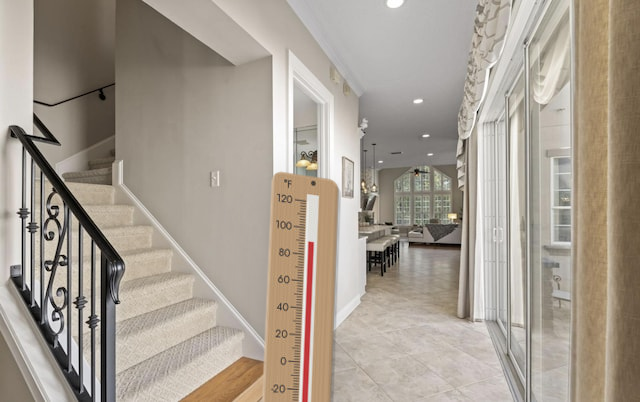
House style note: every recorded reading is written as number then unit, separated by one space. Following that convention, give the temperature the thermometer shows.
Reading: 90 °F
